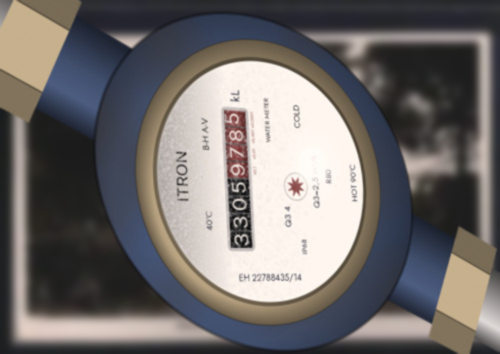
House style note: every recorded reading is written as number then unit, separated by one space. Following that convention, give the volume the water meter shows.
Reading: 3305.9785 kL
